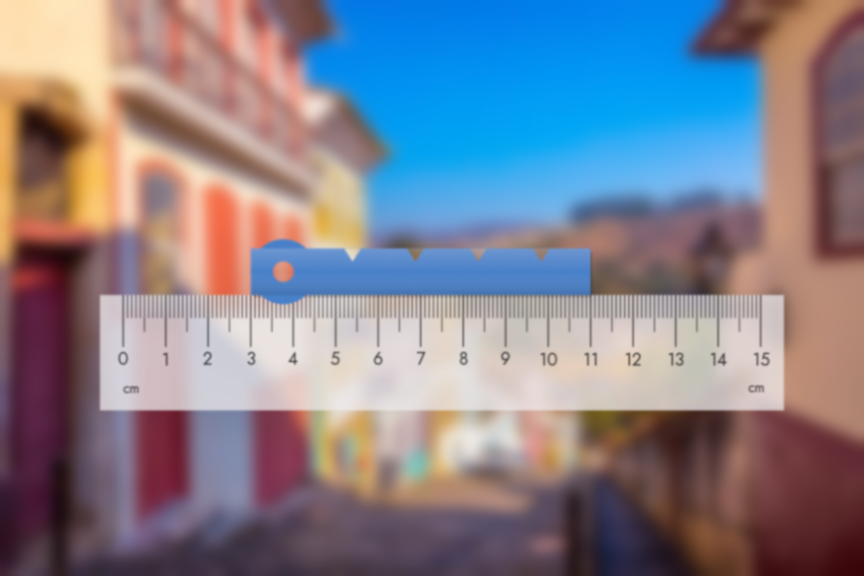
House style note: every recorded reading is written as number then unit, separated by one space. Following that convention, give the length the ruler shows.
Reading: 8 cm
